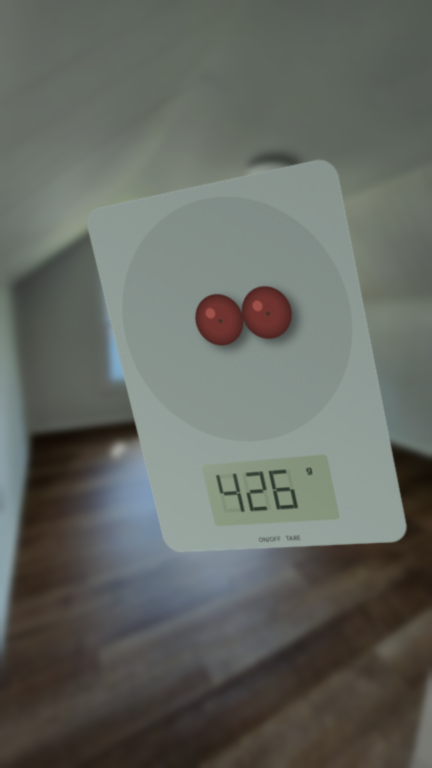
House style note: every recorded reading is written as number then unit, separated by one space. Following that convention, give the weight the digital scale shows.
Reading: 426 g
